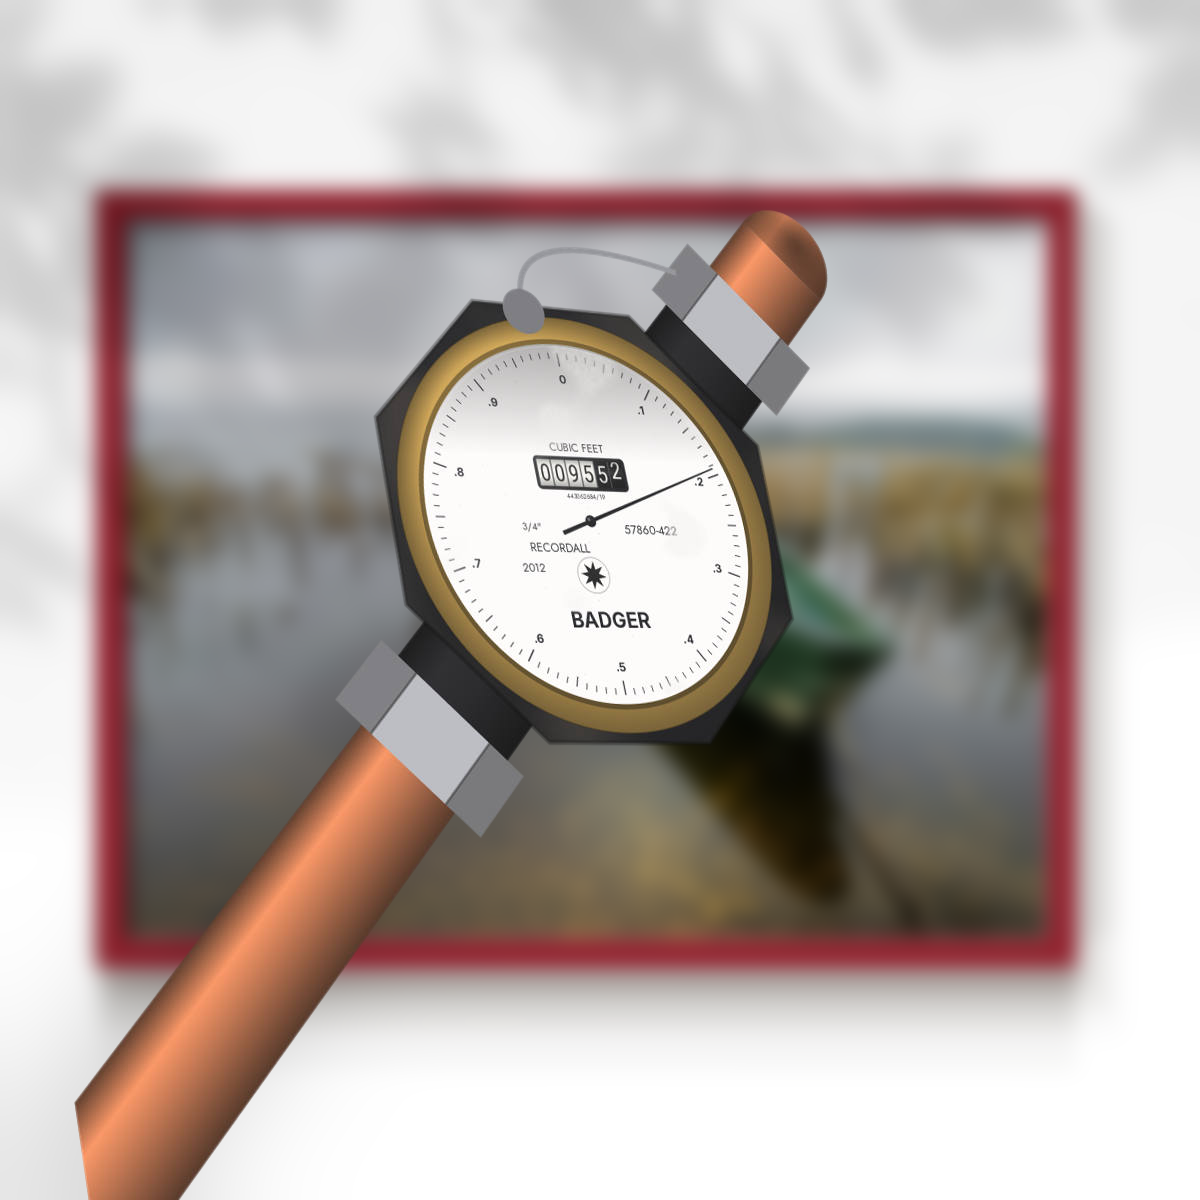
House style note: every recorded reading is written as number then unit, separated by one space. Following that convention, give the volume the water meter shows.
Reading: 9552.19 ft³
